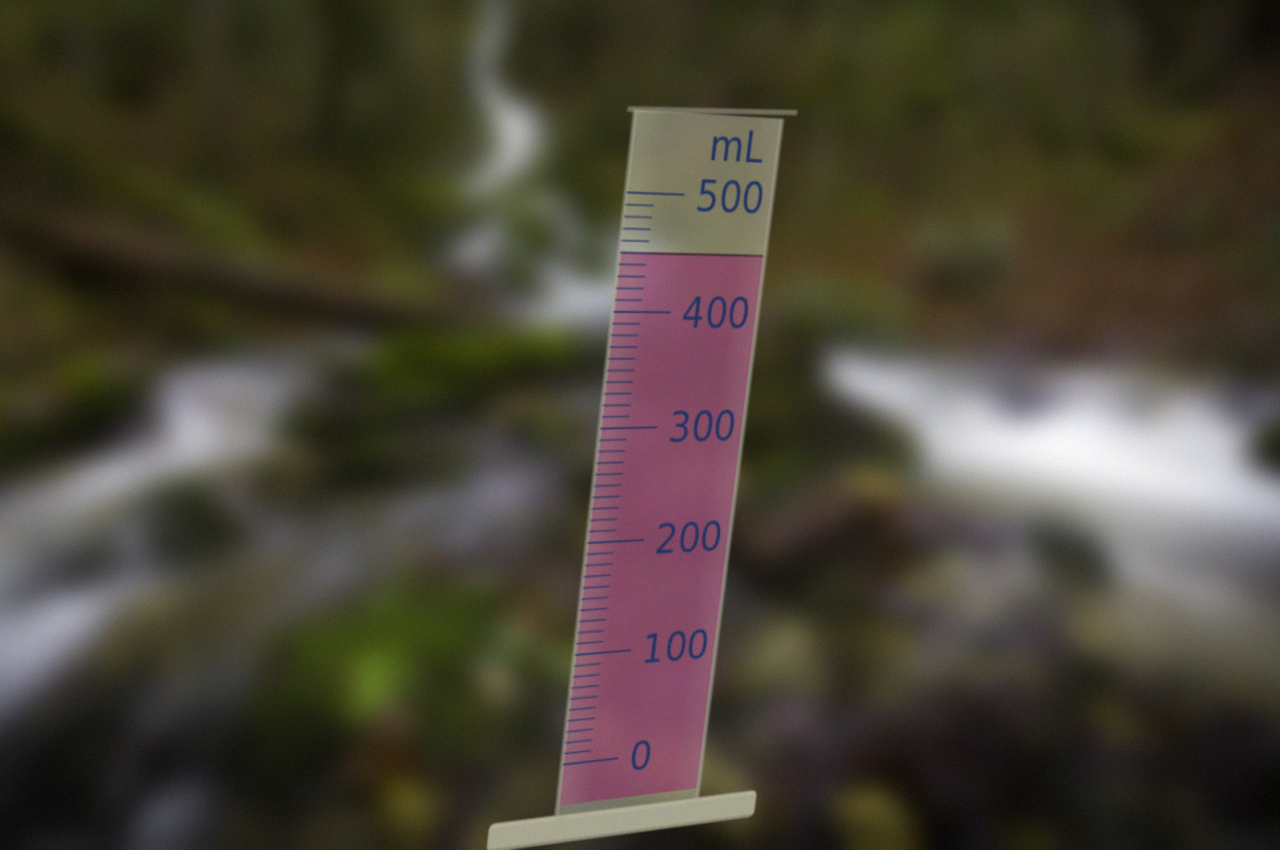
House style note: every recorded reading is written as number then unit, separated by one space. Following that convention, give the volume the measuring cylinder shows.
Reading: 450 mL
